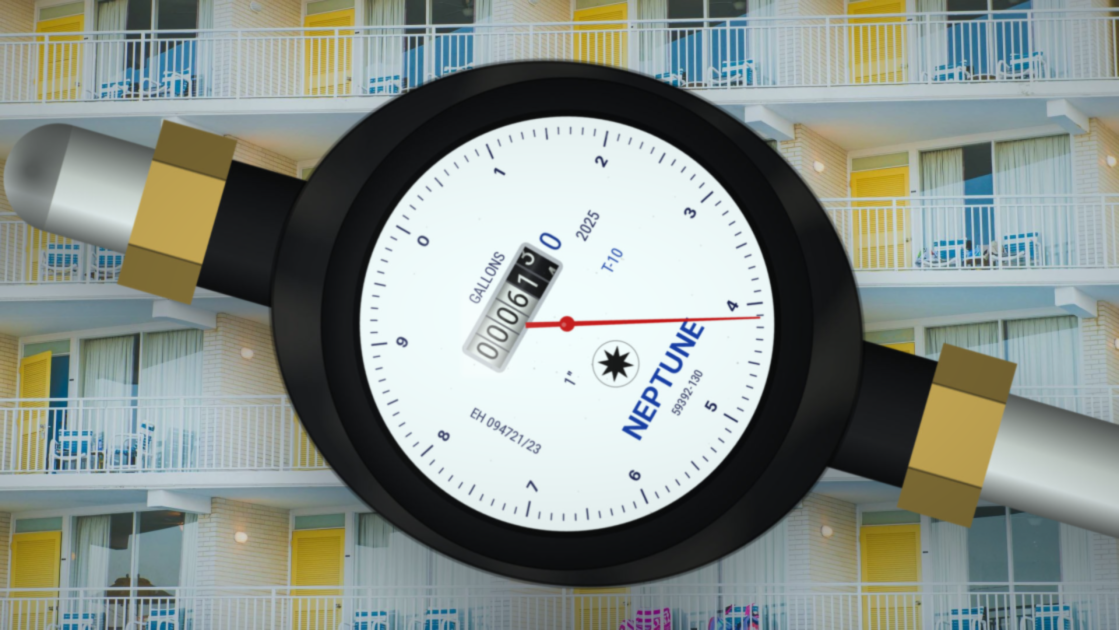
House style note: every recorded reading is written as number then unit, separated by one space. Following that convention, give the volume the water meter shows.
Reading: 6134.1 gal
